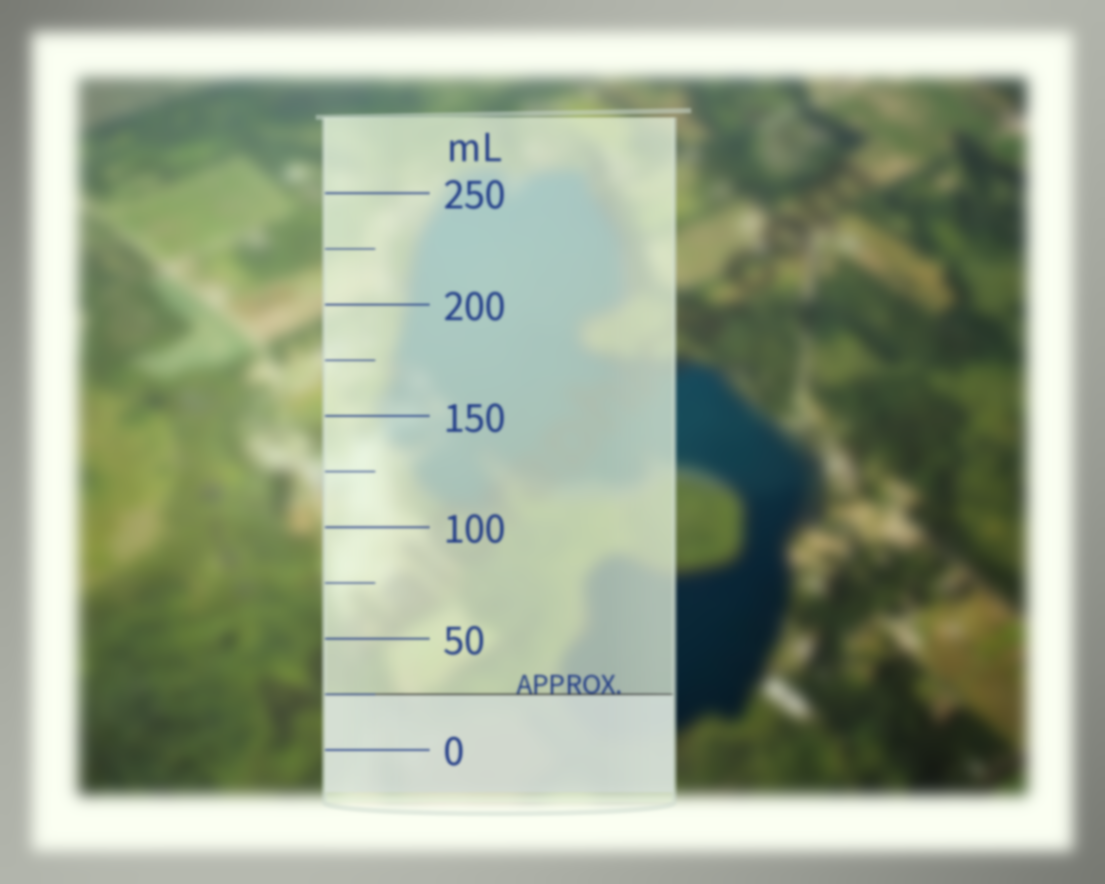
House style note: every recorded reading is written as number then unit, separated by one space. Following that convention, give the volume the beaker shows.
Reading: 25 mL
